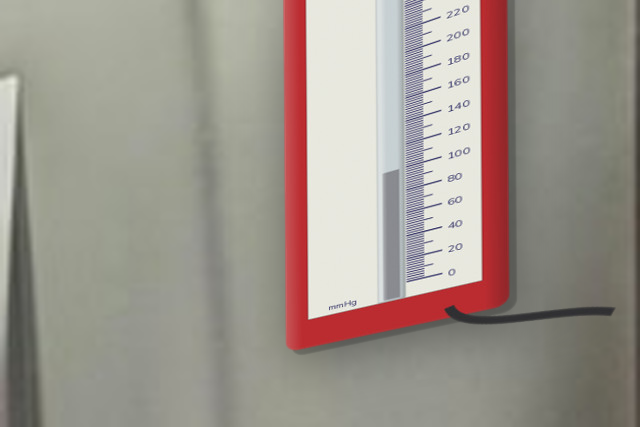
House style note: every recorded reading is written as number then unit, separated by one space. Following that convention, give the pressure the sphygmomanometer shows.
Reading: 100 mmHg
